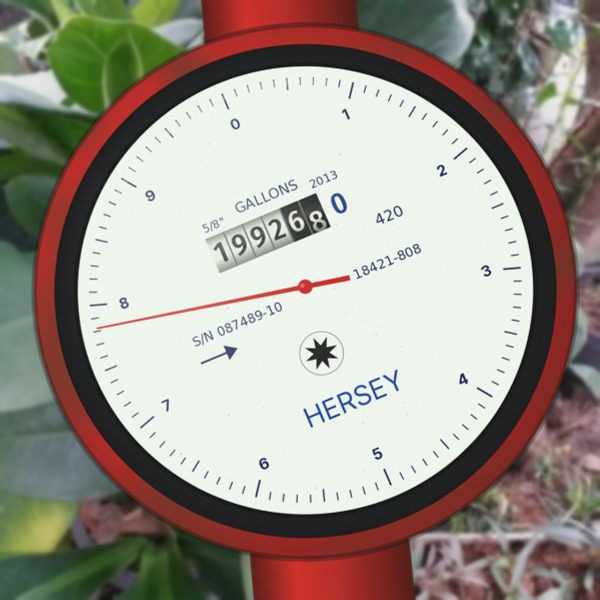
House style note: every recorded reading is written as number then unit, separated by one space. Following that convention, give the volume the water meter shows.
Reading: 1992677.8 gal
